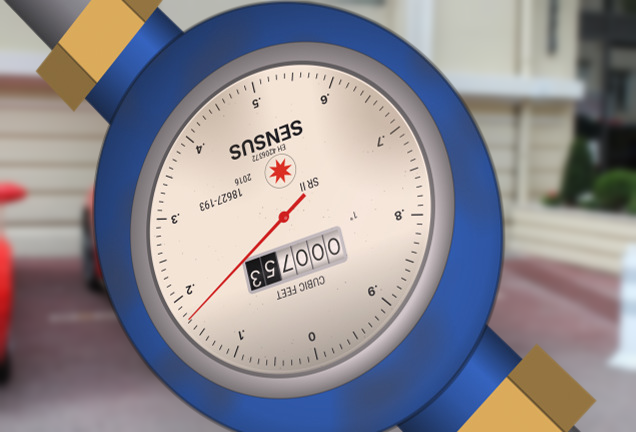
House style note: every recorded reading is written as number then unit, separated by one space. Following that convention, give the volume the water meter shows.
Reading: 753.17 ft³
